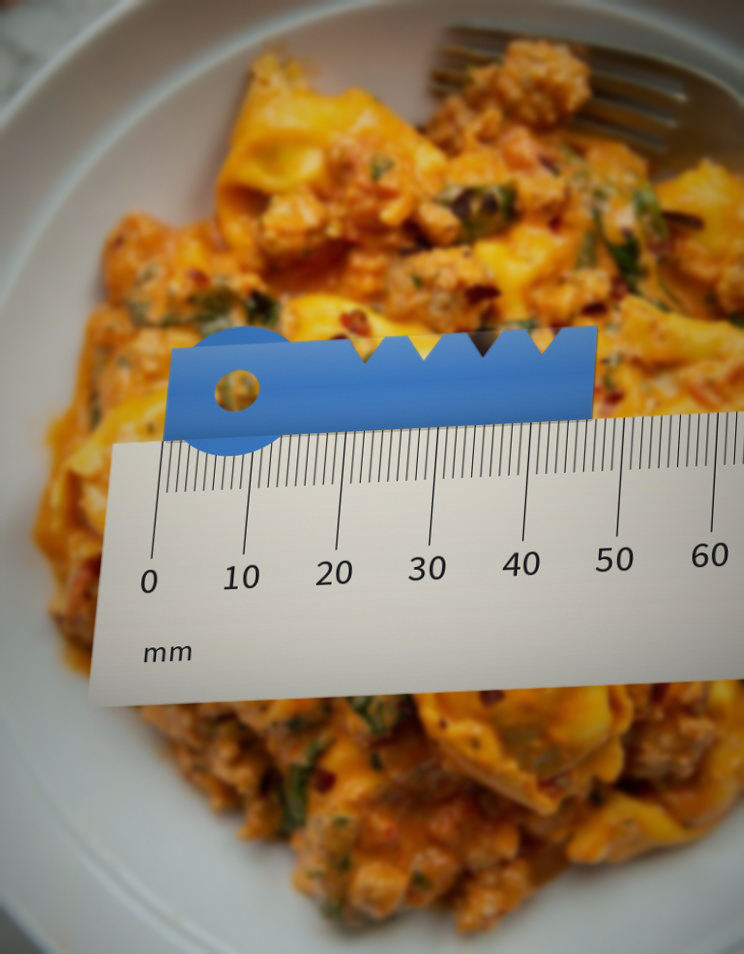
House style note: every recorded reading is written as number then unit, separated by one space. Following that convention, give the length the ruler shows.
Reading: 46.5 mm
